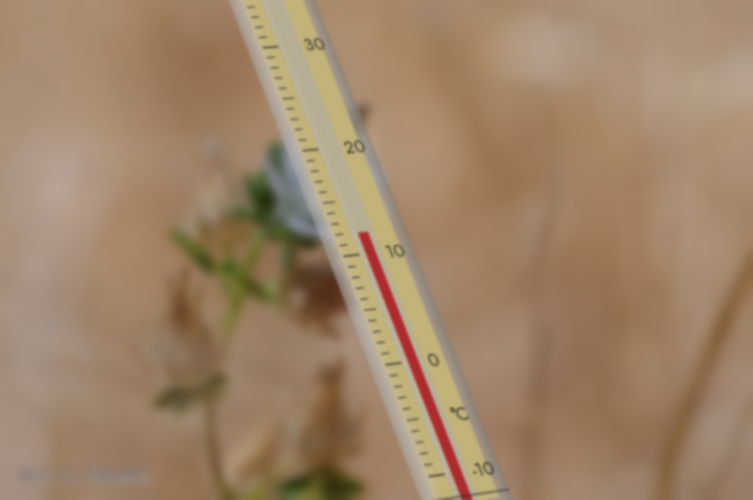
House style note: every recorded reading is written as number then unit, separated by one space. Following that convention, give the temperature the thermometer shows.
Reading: 12 °C
